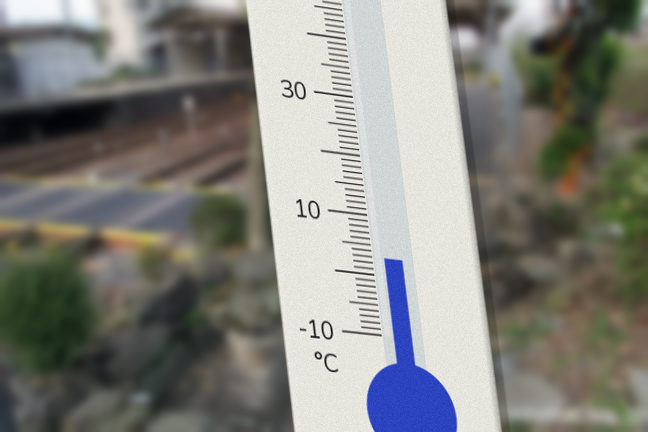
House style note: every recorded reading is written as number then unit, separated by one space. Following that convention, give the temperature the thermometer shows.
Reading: 3 °C
